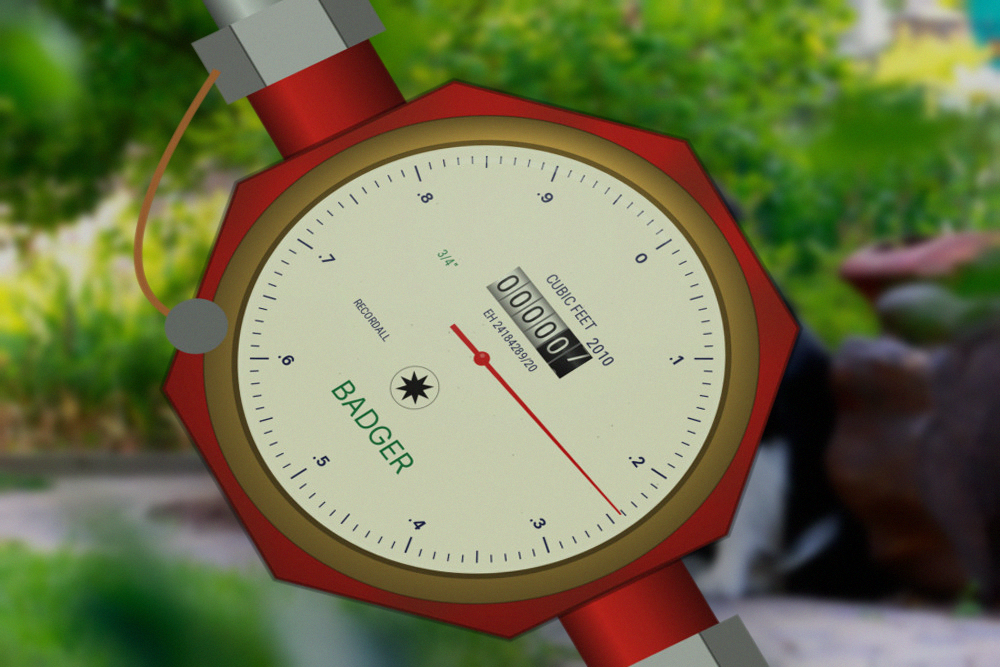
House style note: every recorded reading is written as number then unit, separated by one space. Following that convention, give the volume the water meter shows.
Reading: 7.24 ft³
